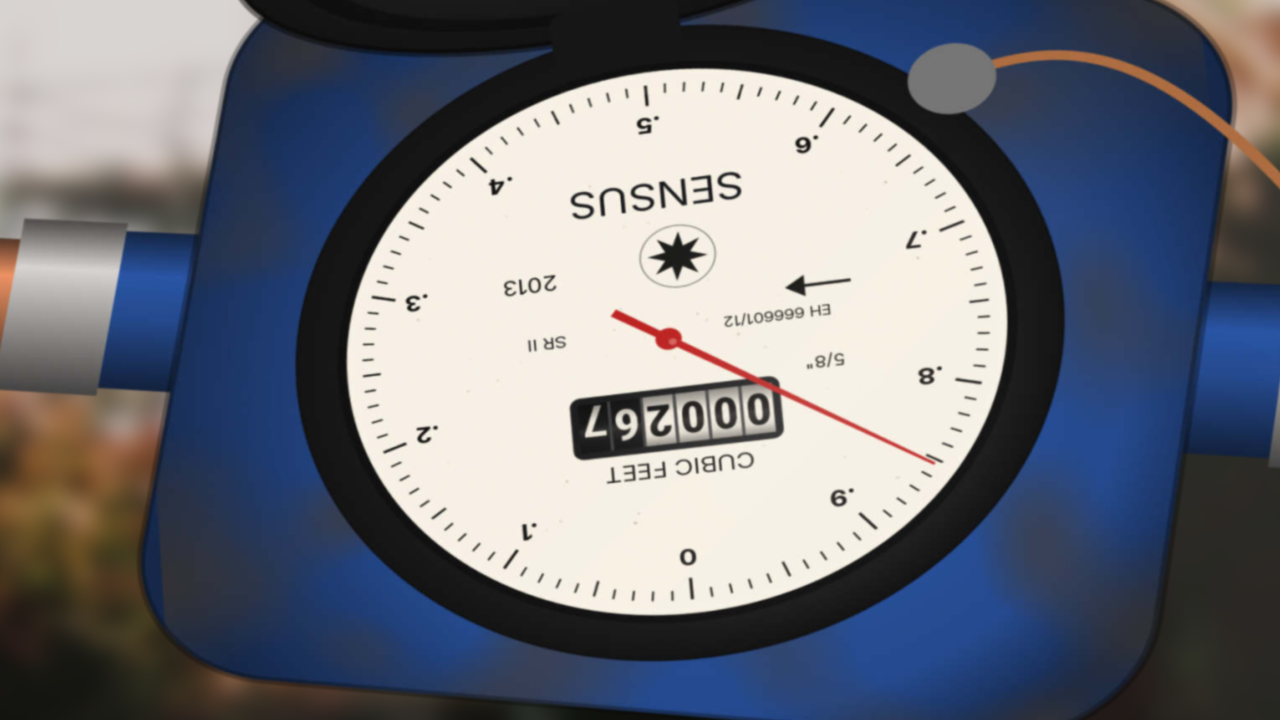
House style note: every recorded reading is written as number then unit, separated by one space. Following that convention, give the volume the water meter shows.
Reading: 266.85 ft³
